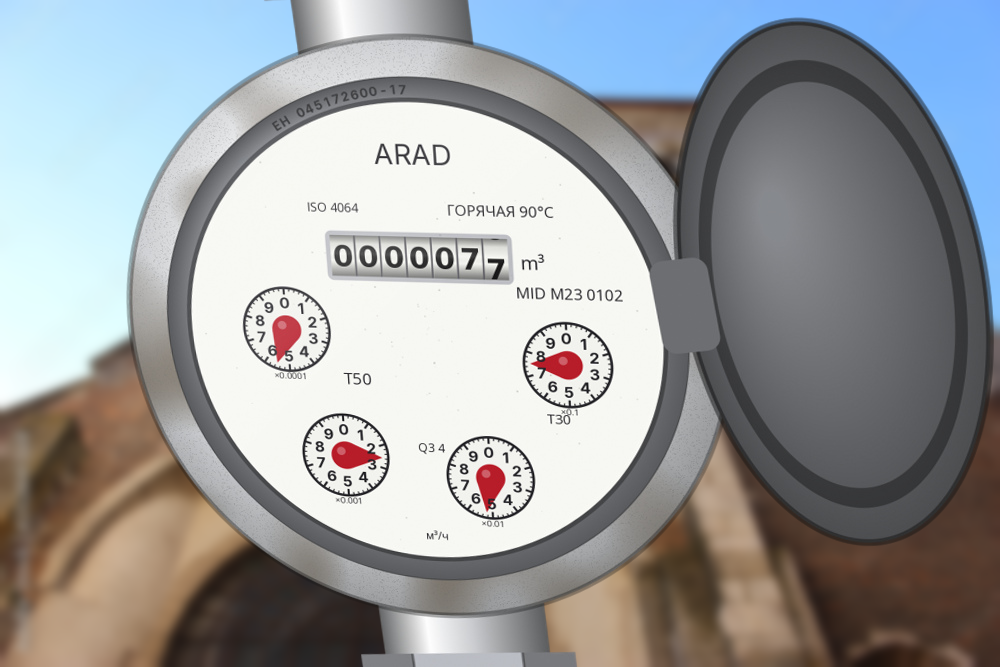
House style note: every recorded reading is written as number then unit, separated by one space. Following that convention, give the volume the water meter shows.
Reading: 76.7525 m³
